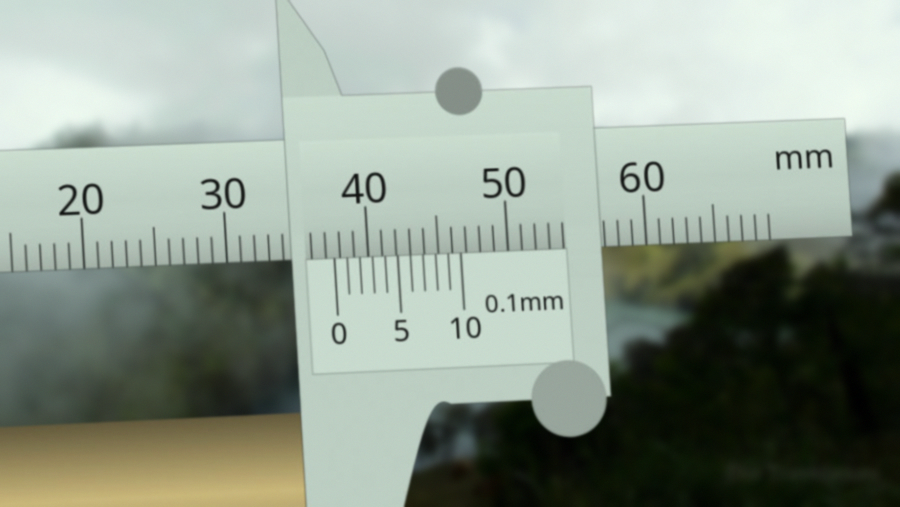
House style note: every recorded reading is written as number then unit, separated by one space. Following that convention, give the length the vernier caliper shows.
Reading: 37.6 mm
